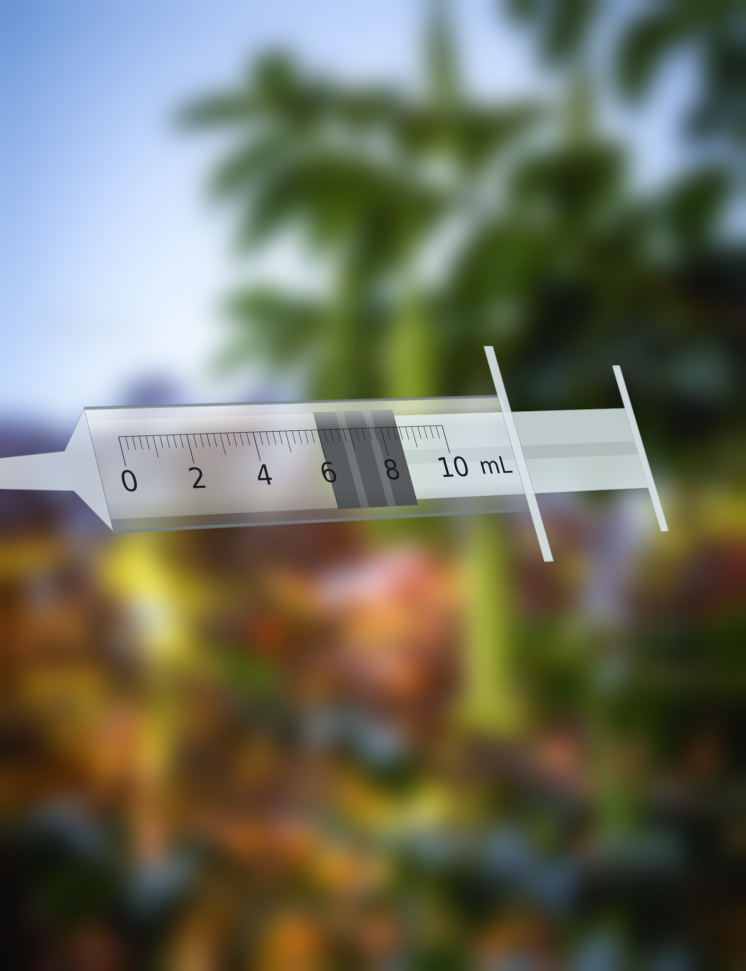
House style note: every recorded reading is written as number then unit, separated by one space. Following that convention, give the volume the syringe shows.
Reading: 6 mL
